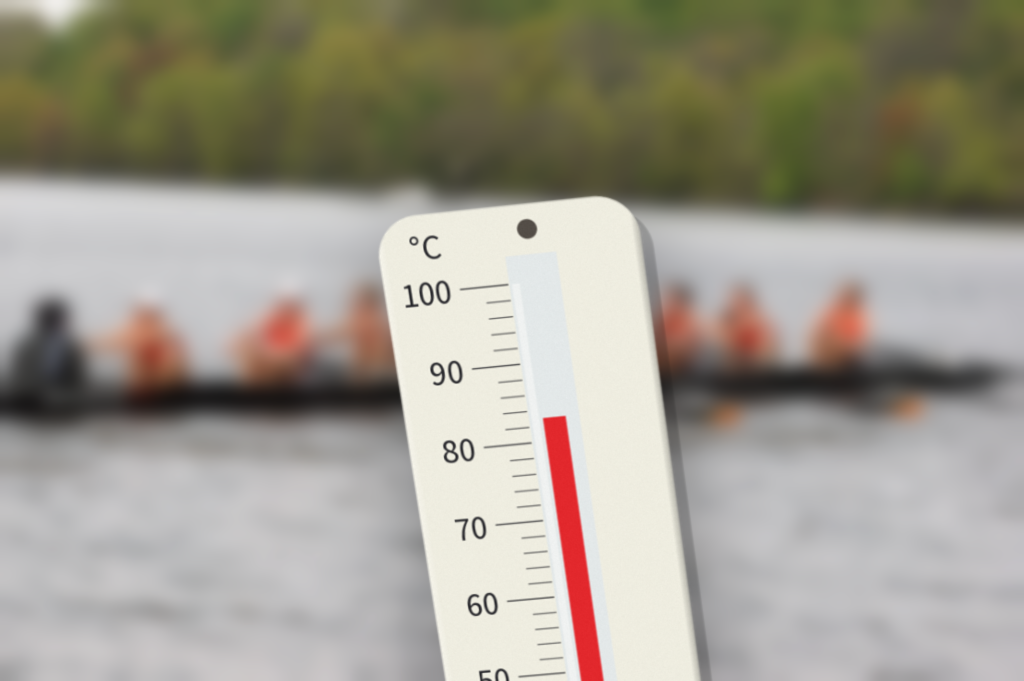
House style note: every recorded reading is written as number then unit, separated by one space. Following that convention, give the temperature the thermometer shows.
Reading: 83 °C
